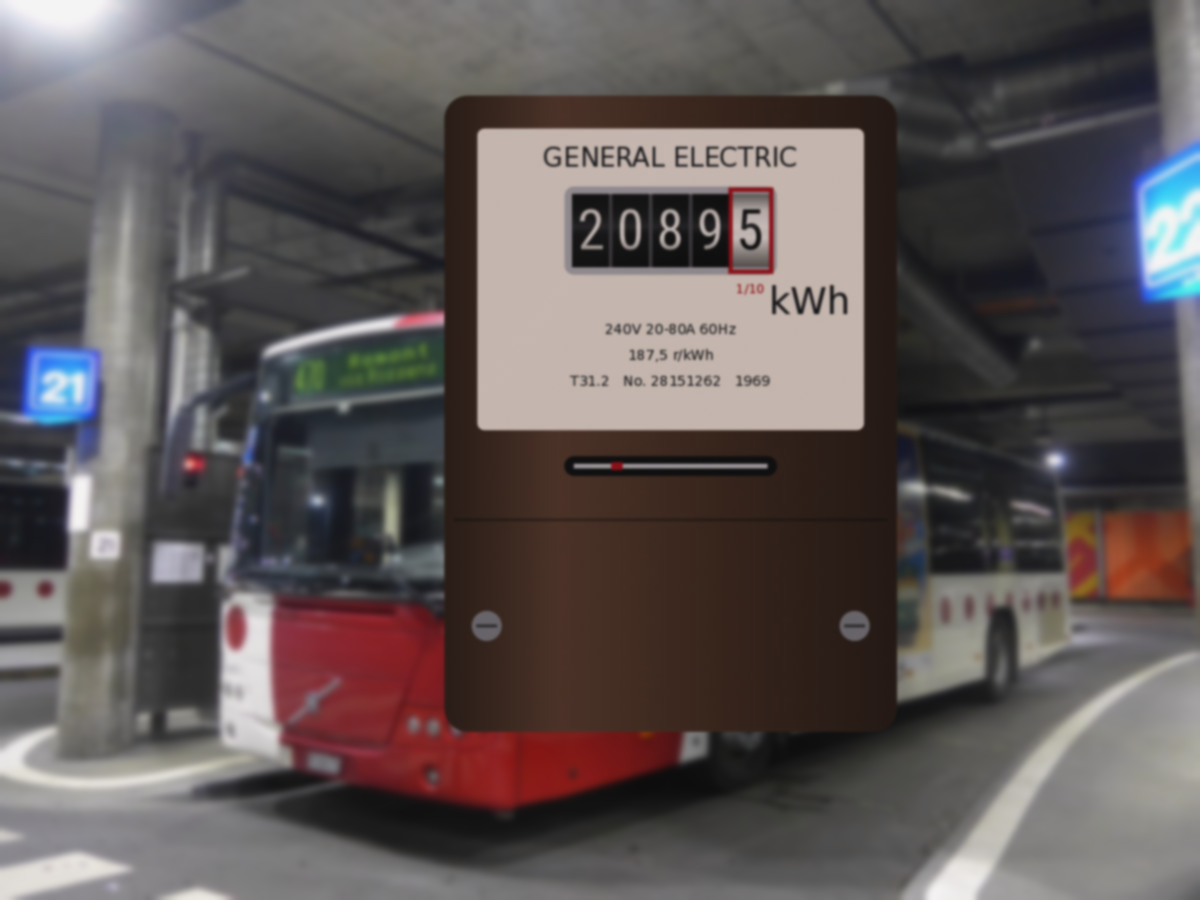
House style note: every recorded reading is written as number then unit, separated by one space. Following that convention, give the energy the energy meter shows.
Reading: 2089.5 kWh
